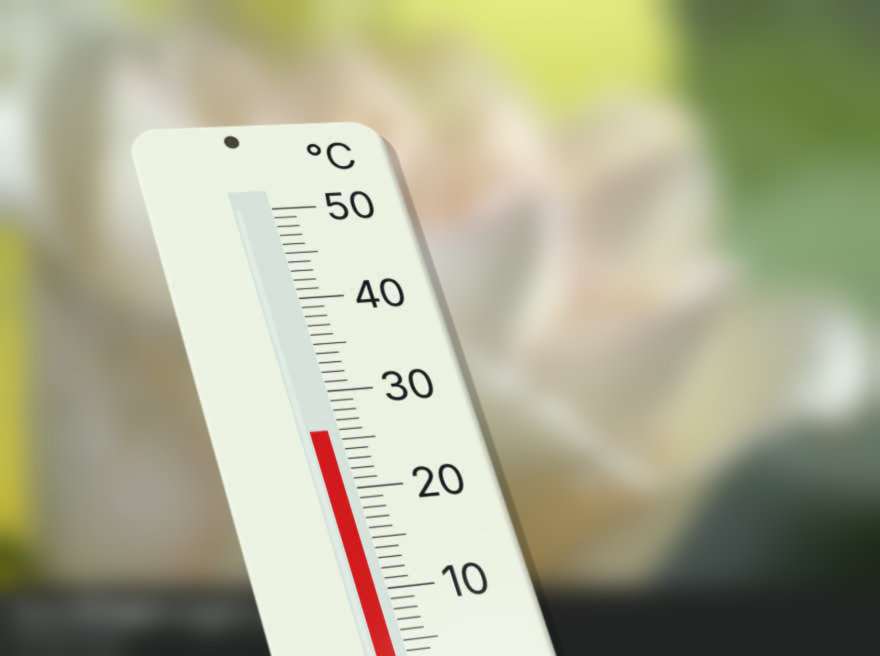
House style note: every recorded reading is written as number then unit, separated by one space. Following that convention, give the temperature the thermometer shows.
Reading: 26 °C
